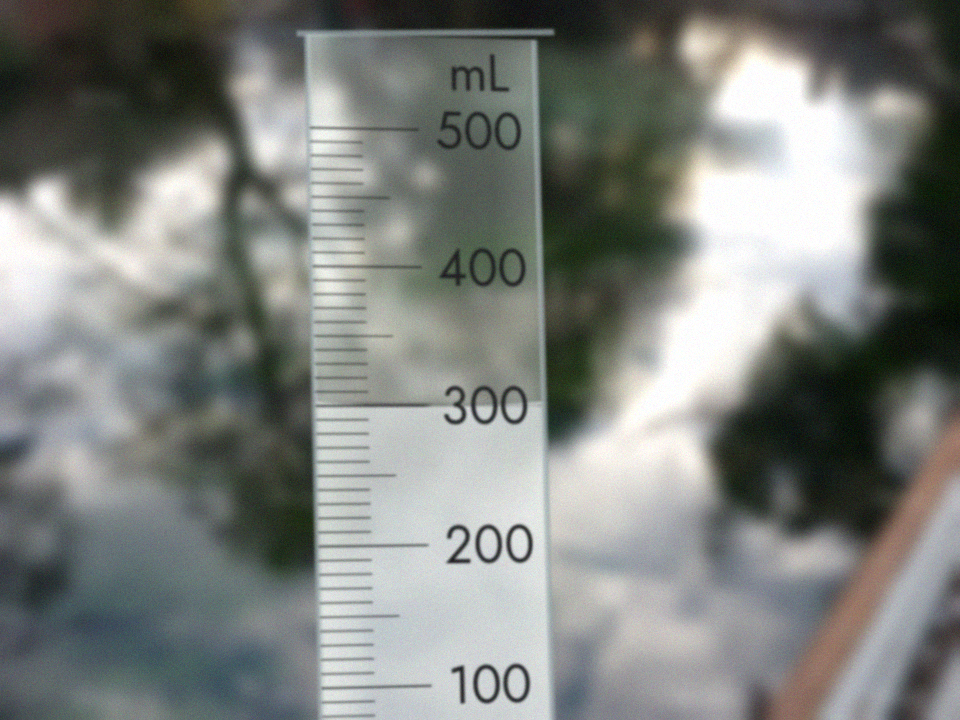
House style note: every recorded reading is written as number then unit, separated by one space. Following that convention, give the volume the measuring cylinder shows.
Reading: 300 mL
